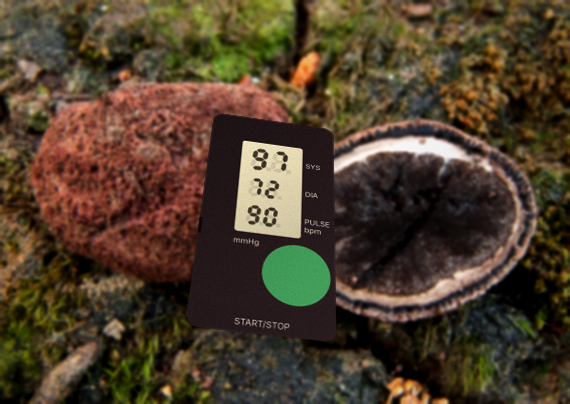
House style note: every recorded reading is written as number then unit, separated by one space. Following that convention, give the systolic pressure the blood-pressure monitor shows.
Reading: 97 mmHg
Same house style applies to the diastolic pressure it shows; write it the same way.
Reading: 72 mmHg
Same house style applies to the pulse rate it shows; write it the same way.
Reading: 90 bpm
